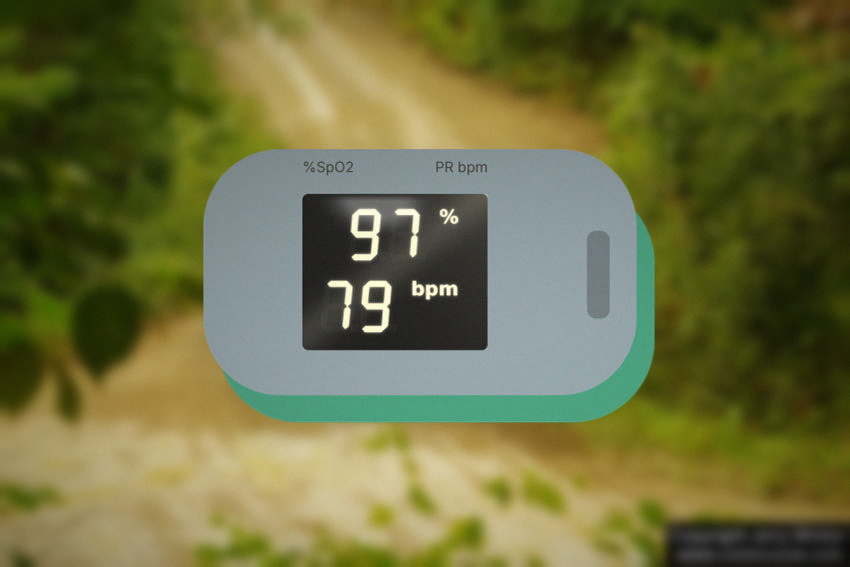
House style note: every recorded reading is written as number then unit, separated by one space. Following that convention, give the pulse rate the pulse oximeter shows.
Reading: 79 bpm
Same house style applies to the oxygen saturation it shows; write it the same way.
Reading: 97 %
